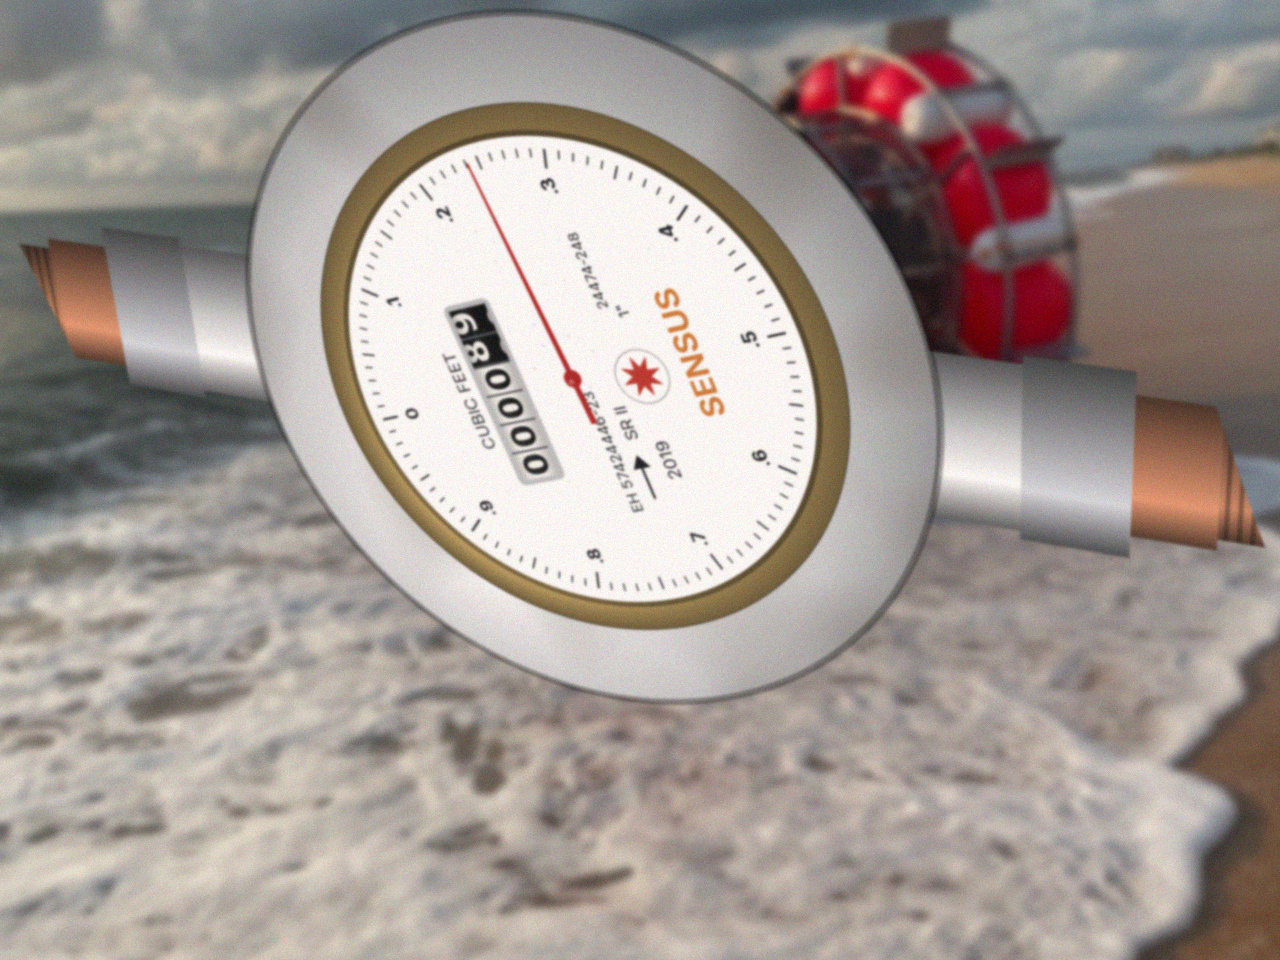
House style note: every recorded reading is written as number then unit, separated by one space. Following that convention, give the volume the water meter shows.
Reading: 89.24 ft³
